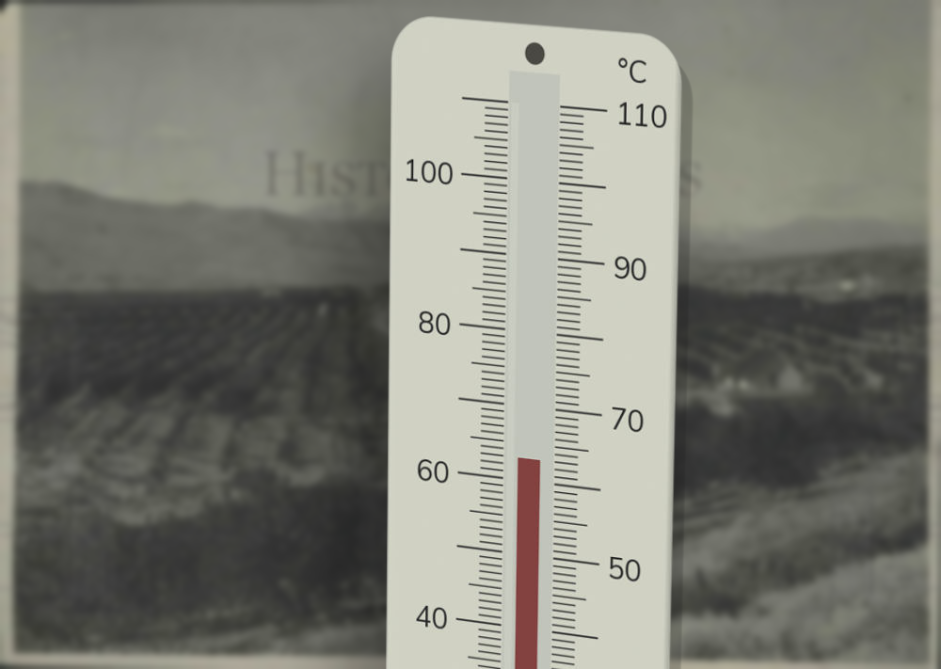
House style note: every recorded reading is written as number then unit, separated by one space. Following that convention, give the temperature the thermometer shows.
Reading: 63 °C
